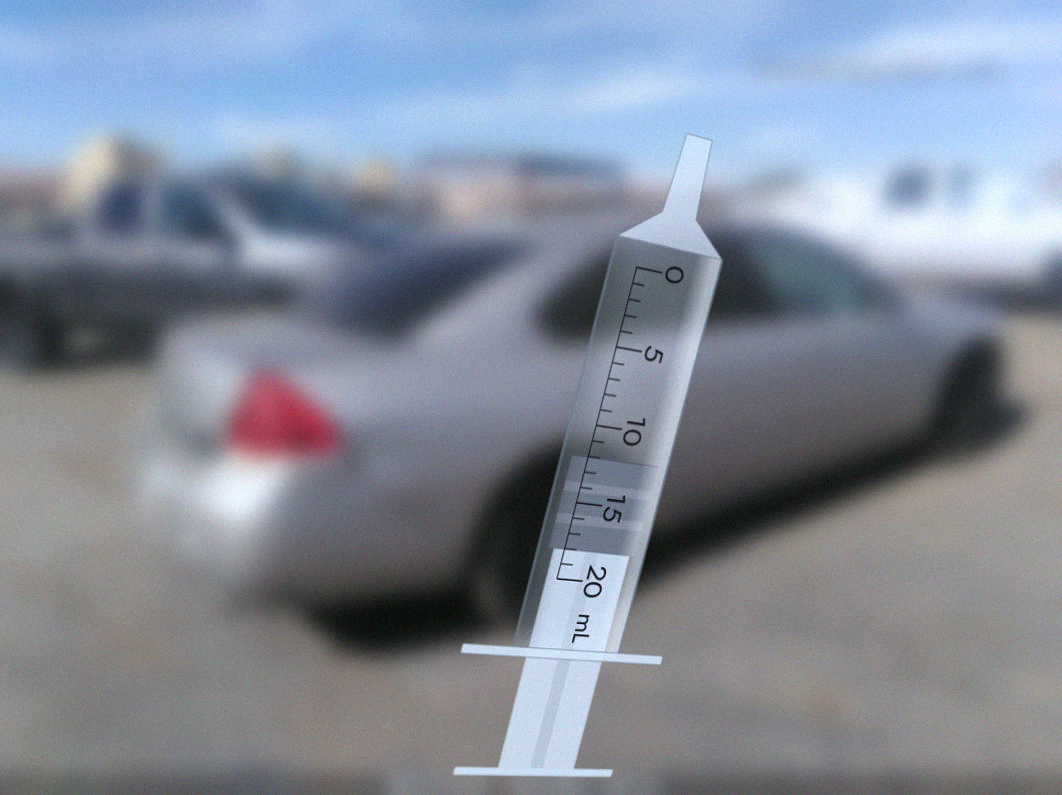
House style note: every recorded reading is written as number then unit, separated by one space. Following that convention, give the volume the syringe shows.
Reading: 12 mL
